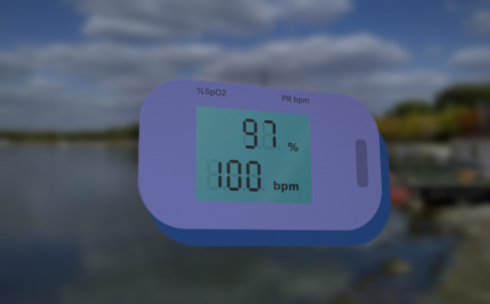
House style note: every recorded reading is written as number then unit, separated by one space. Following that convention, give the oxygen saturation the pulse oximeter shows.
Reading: 97 %
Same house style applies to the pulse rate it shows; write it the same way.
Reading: 100 bpm
